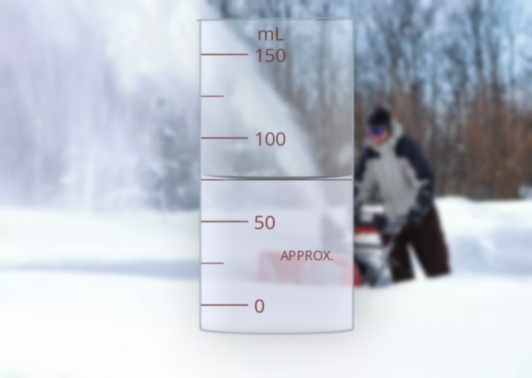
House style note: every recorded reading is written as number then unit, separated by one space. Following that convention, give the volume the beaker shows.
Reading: 75 mL
